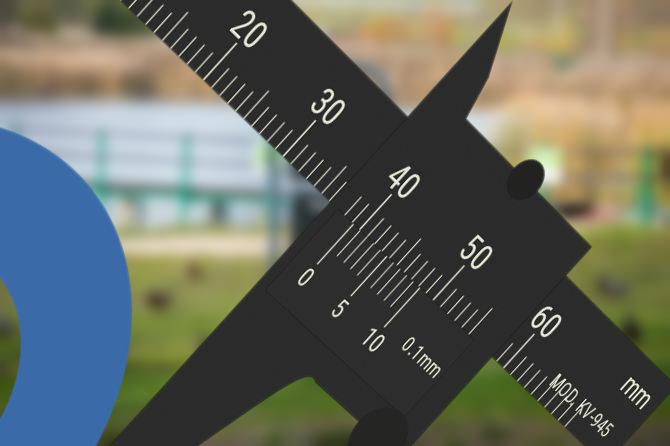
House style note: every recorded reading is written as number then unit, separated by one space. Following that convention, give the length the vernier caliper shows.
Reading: 39.2 mm
